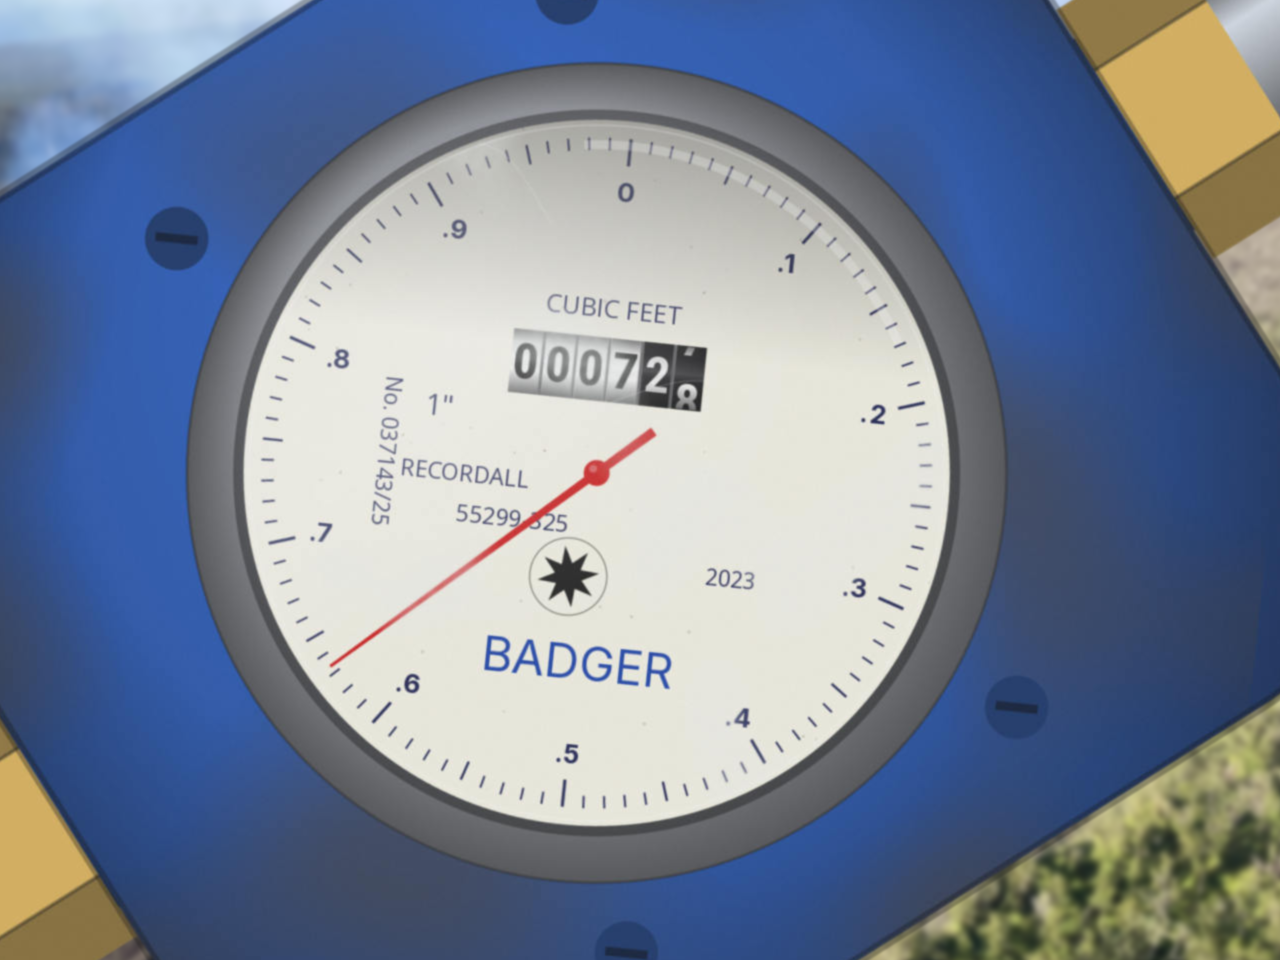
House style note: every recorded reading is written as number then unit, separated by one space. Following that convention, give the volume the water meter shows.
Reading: 727.63 ft³
